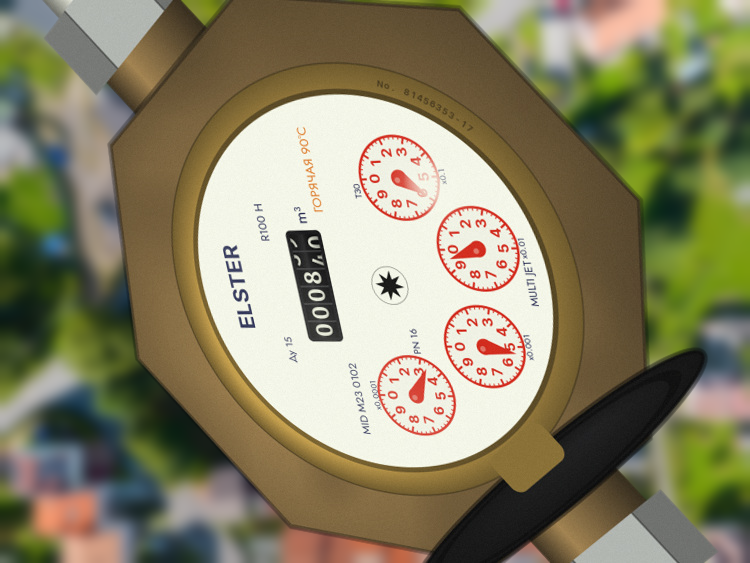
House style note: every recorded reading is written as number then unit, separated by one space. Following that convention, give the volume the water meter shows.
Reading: 839.5953 m³
